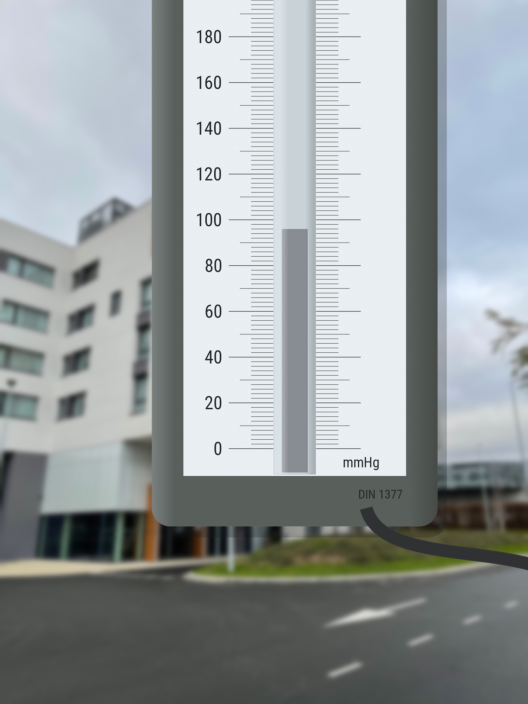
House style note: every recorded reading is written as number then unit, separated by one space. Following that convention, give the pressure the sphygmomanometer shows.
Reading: 96 mmHg
